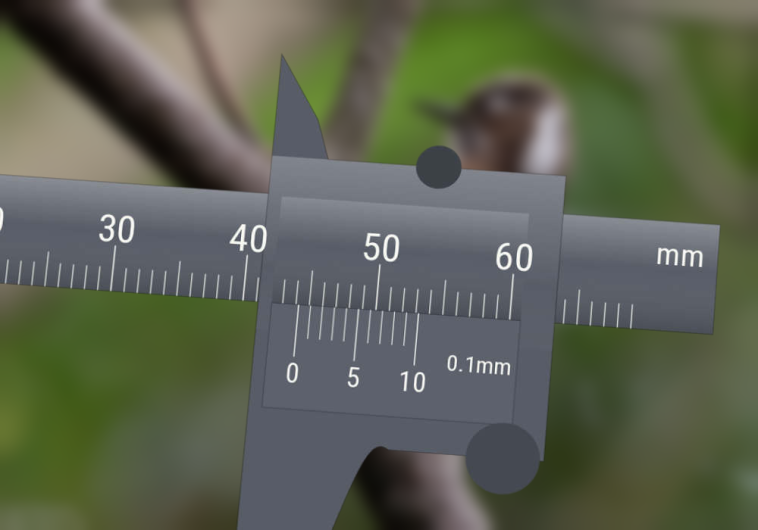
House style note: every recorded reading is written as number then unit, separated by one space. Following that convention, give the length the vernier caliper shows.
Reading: 44.2 mm
